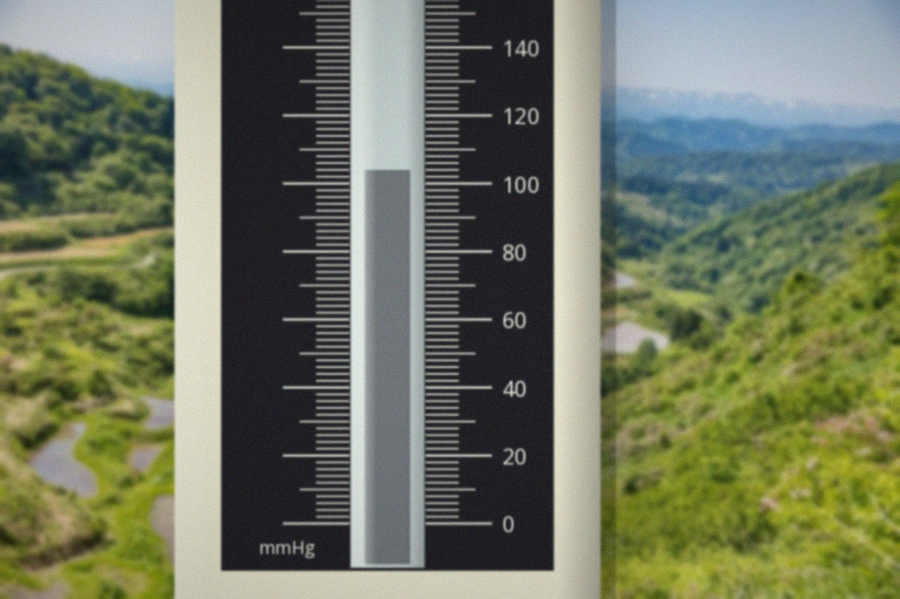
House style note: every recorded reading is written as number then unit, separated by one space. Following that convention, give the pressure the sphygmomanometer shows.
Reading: 104 mmHg
